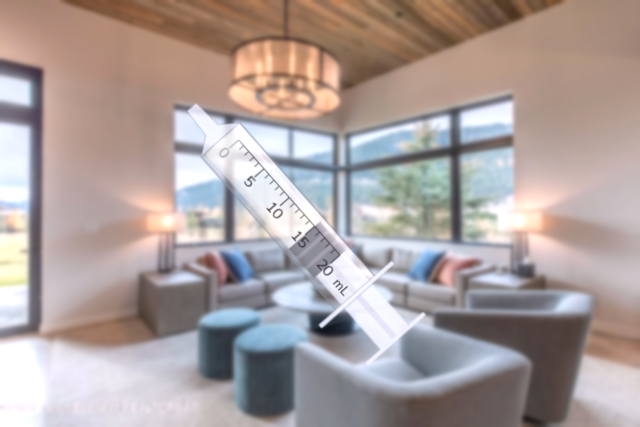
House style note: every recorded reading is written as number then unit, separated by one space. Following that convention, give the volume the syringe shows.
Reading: 15 mL
